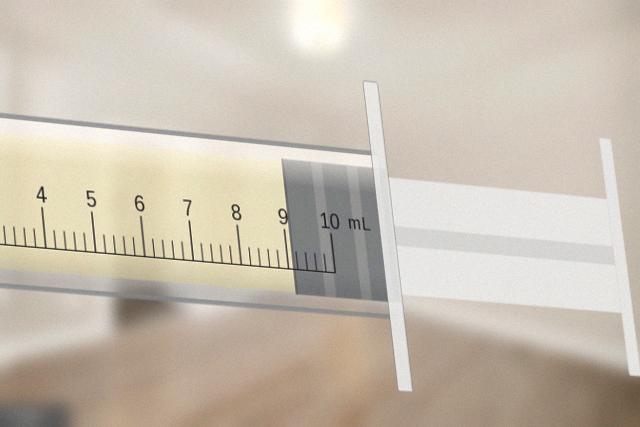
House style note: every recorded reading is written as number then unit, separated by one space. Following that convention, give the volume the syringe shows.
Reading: 9.1 mL
